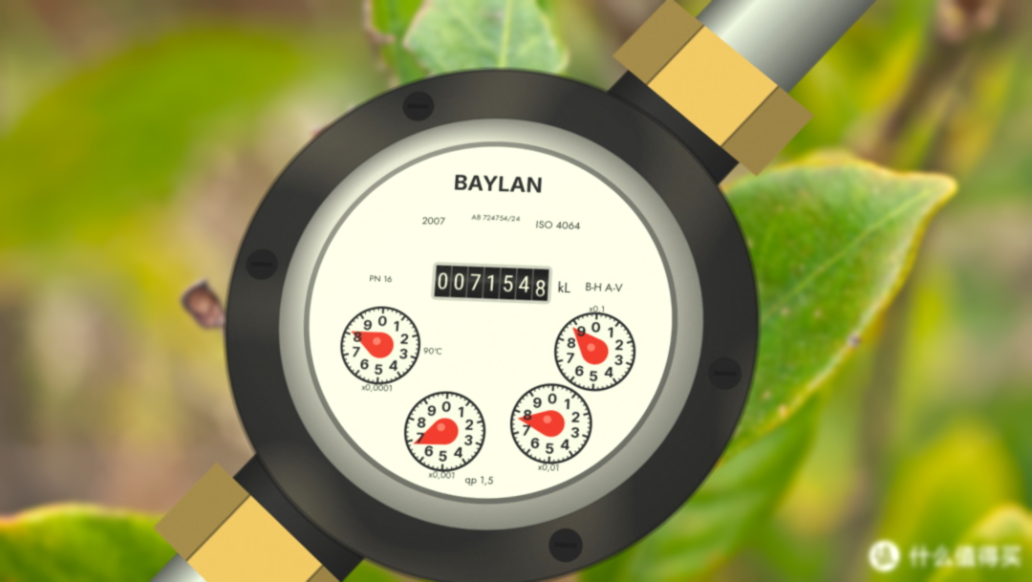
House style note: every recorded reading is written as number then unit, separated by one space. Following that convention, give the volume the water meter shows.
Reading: 71547.8768 kL
